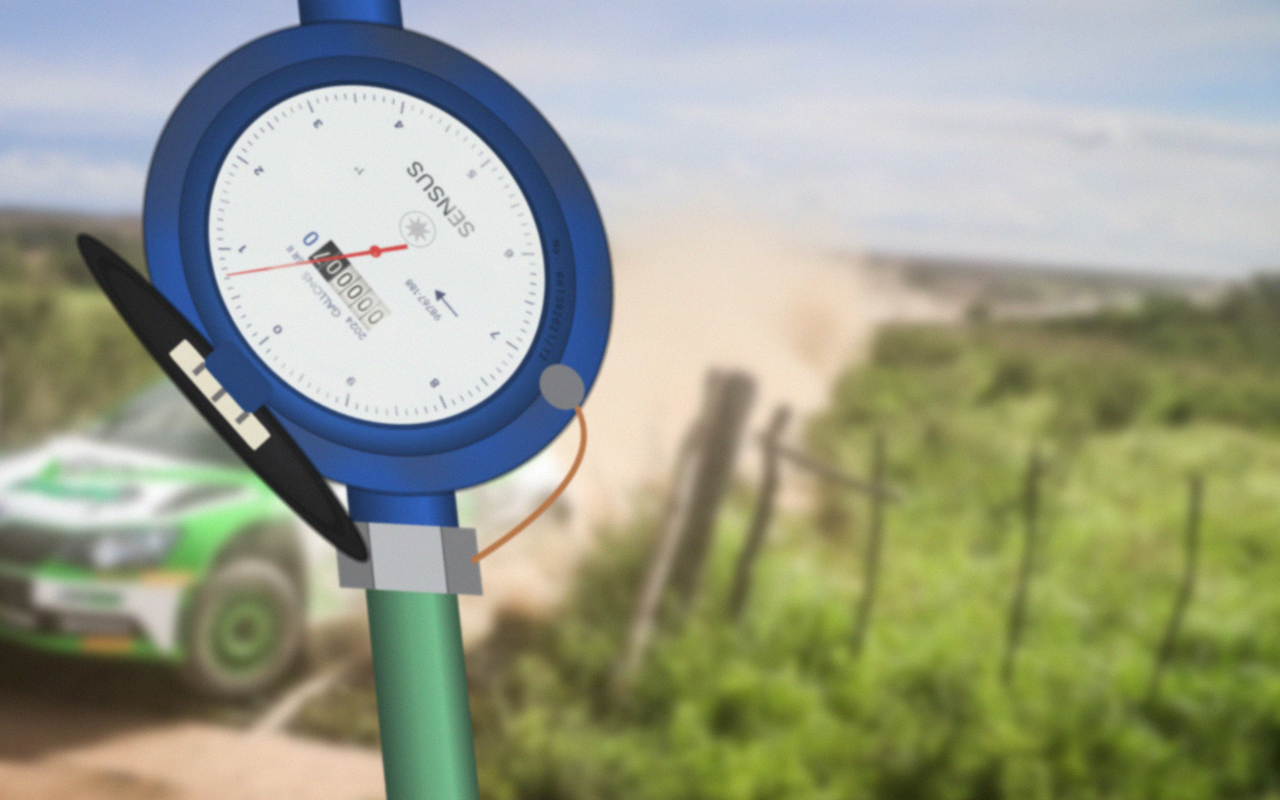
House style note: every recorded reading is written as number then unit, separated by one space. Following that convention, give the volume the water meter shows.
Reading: 70.7 gal
